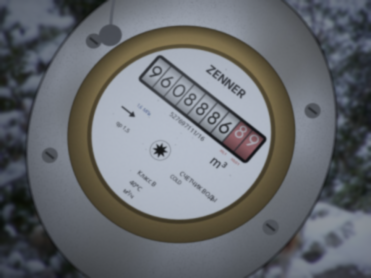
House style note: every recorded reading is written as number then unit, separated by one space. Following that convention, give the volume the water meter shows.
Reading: 9608886.89 m³
